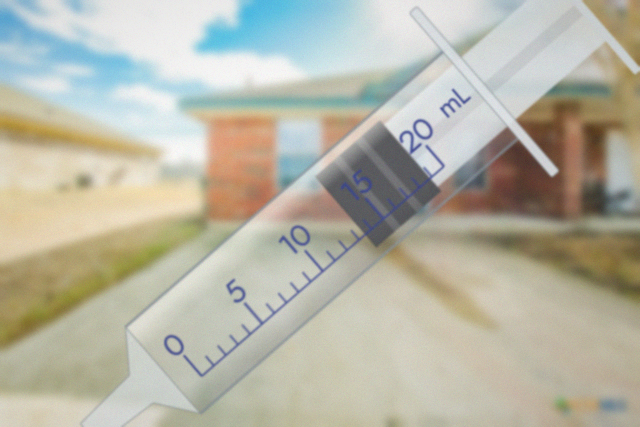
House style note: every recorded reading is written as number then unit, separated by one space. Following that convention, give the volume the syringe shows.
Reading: 13.5 mL
